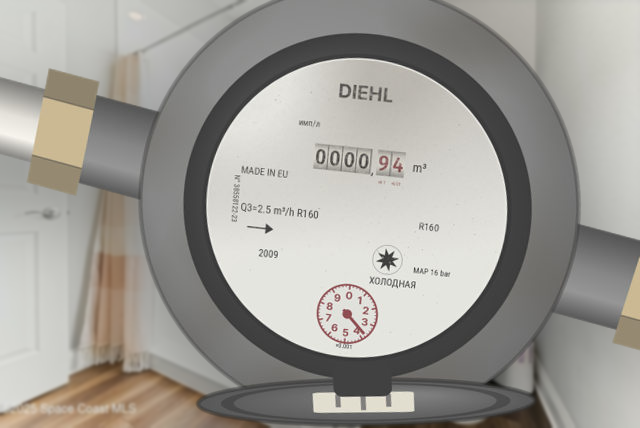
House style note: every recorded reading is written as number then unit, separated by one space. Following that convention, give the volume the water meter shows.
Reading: 0.943 m³
